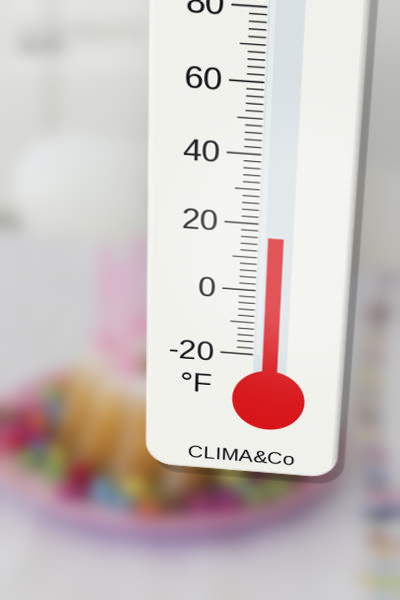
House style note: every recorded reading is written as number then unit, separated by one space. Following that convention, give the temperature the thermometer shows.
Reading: 16 °F
